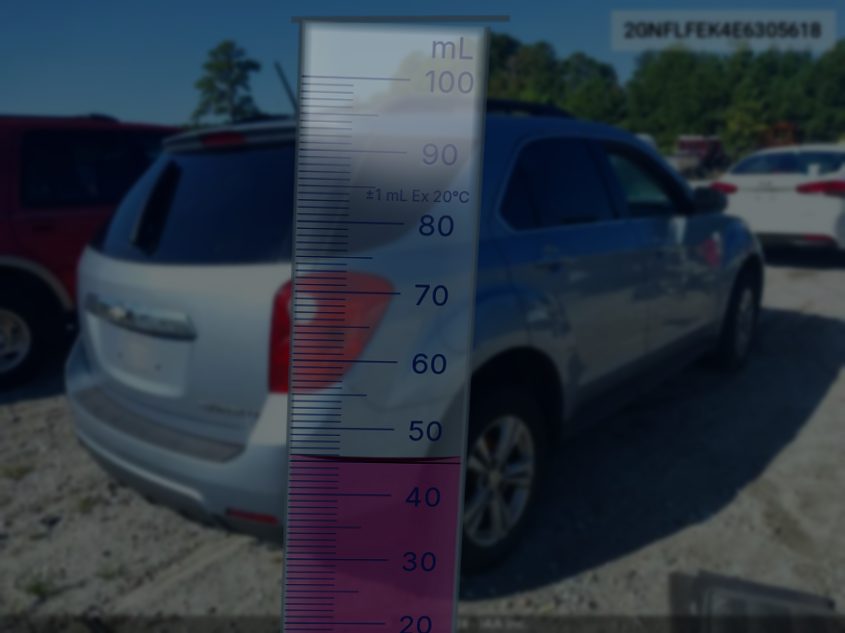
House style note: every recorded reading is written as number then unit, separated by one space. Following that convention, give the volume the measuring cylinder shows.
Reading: 45 mL
